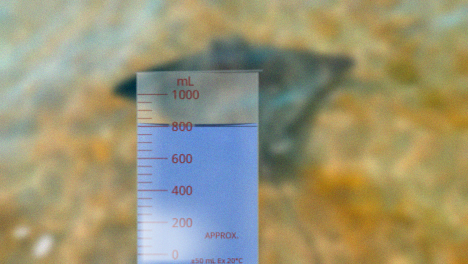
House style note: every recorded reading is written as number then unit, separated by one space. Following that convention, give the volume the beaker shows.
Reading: 800 mL
